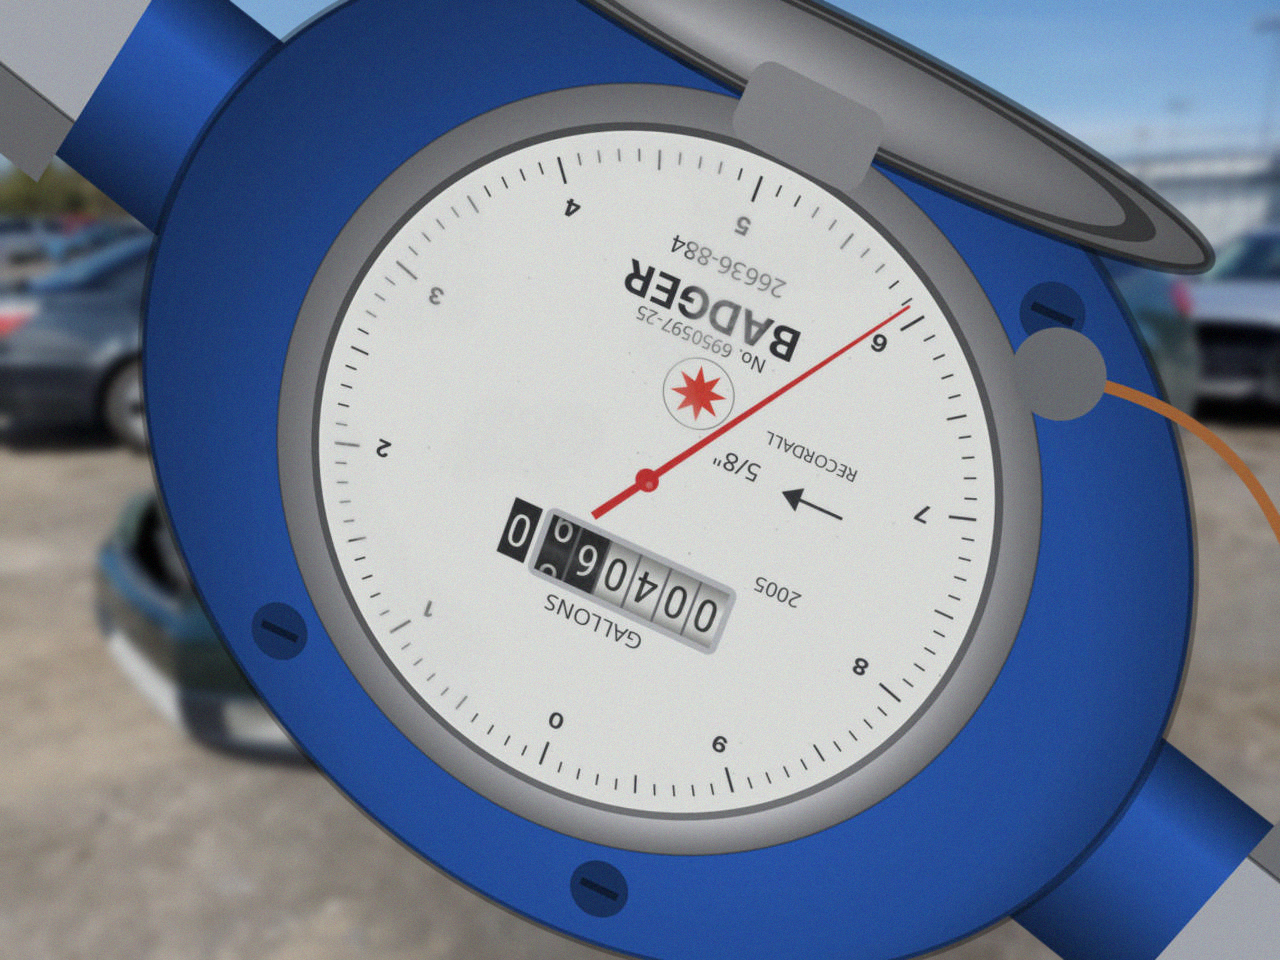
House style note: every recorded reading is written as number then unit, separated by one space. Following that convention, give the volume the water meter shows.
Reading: 40685.9 gal
